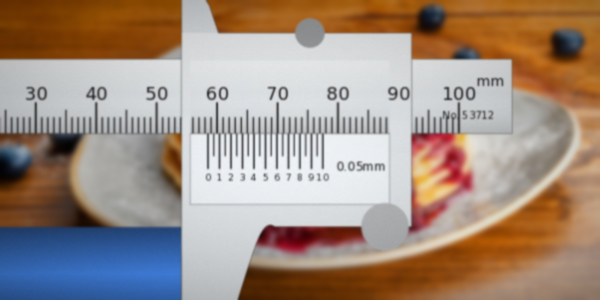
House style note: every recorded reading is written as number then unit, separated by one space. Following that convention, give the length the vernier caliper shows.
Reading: 58.5 mm
